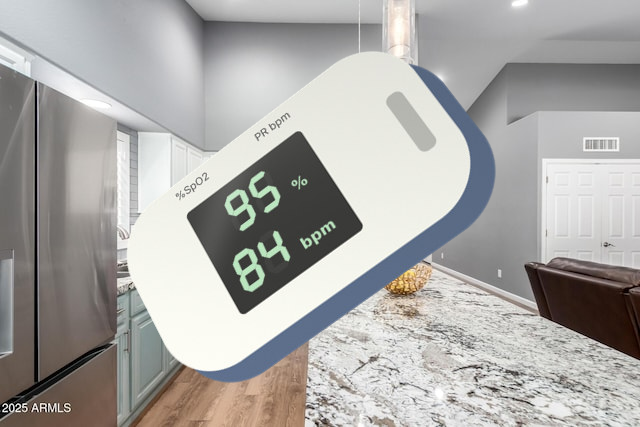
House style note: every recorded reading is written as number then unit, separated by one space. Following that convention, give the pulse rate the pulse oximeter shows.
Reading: 84 bpm
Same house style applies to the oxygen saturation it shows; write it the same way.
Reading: 95 %
